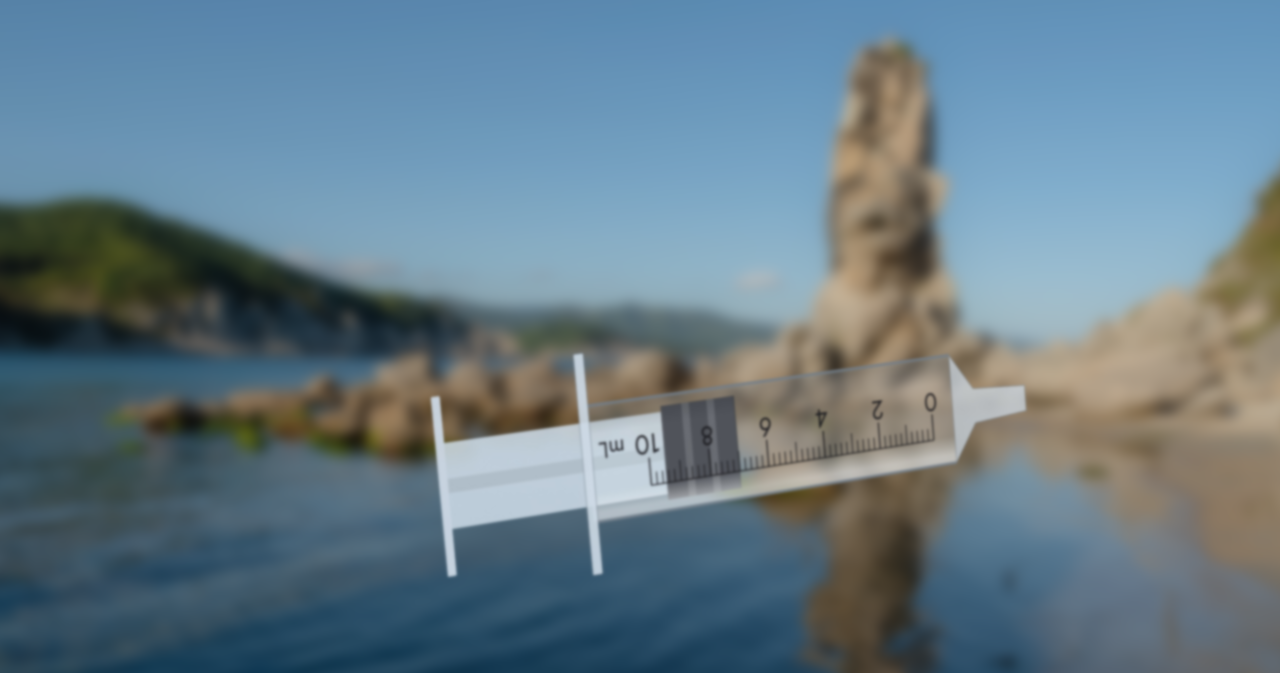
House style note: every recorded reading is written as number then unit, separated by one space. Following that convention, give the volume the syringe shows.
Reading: 7 mL
